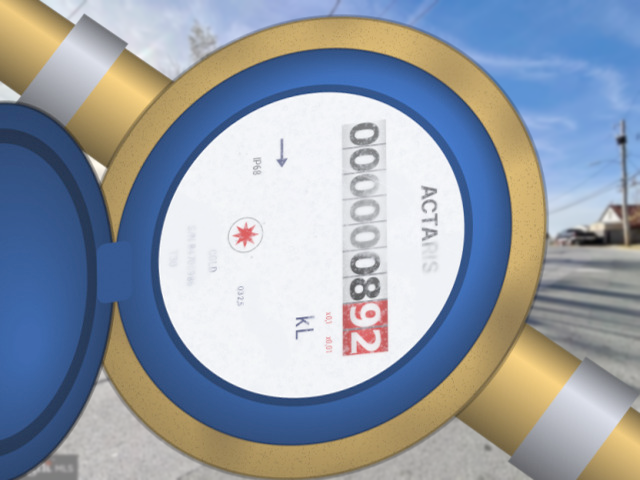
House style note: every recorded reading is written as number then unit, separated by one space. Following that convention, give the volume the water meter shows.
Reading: 8.92 kL
